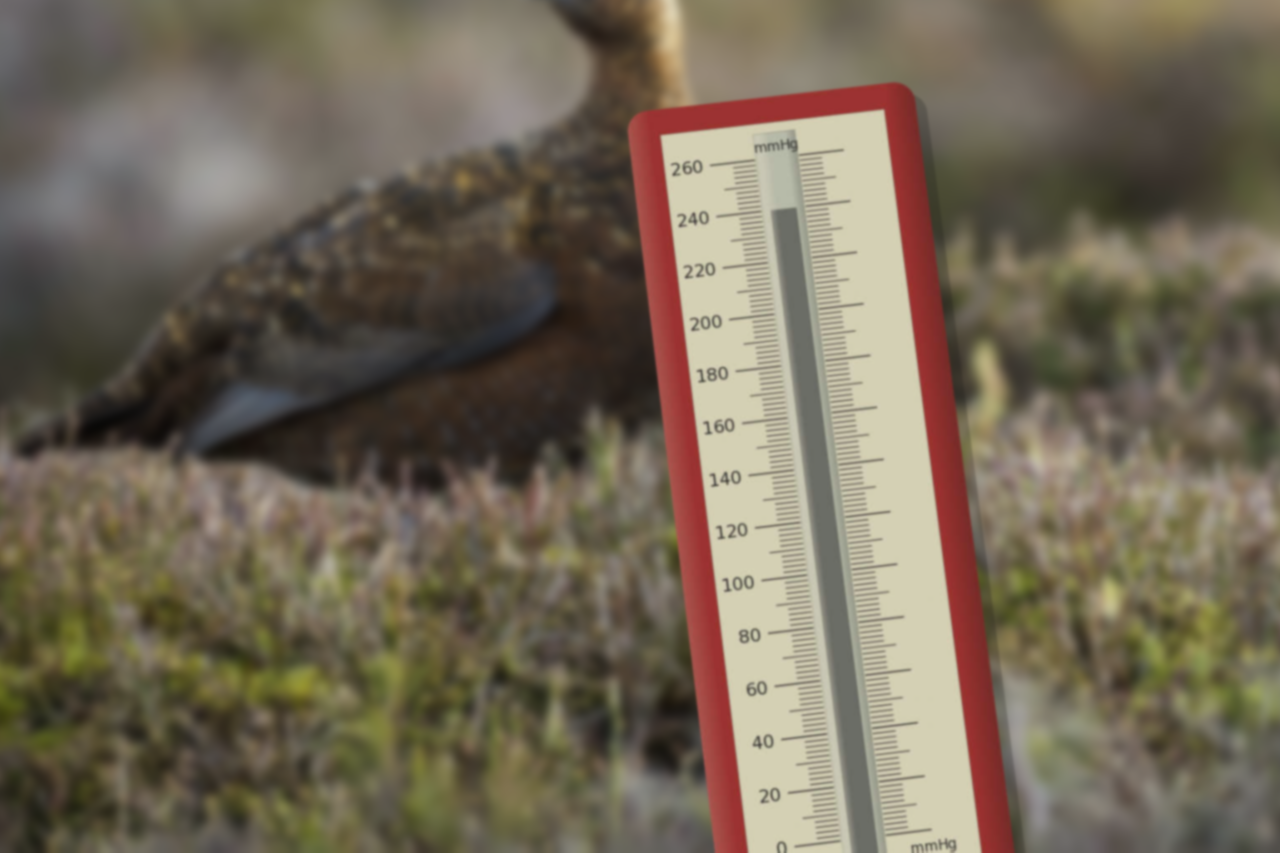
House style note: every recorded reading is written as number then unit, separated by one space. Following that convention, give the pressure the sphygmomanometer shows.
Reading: 240 mmHg
